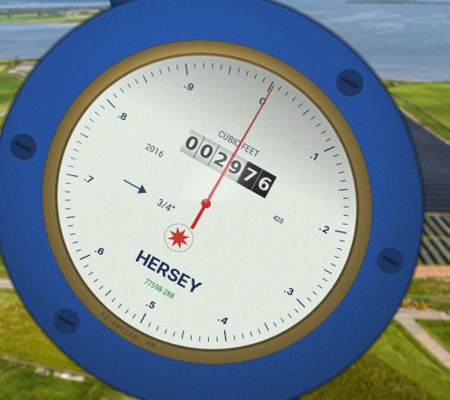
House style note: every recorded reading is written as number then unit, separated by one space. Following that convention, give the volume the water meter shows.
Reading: 2976.00 ft³
